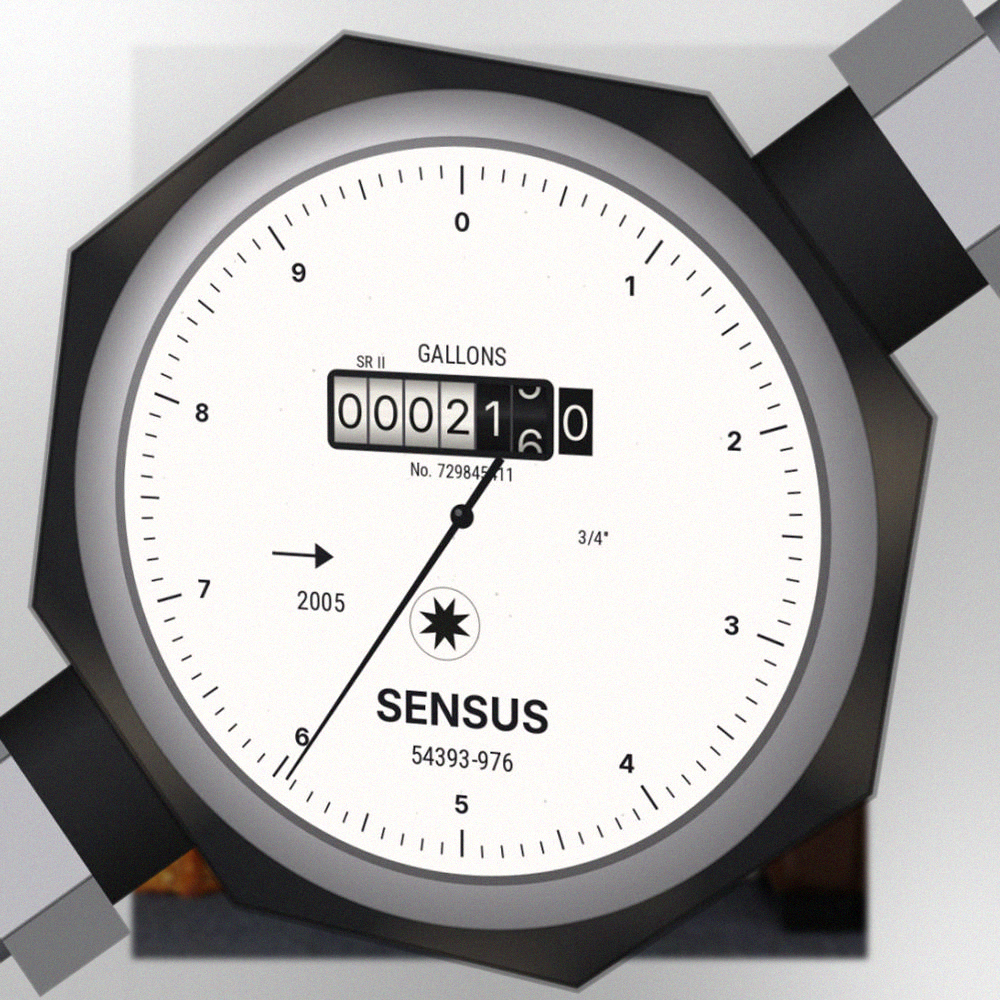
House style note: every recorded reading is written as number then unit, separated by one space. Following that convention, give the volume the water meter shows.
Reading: 2155.9 gal
